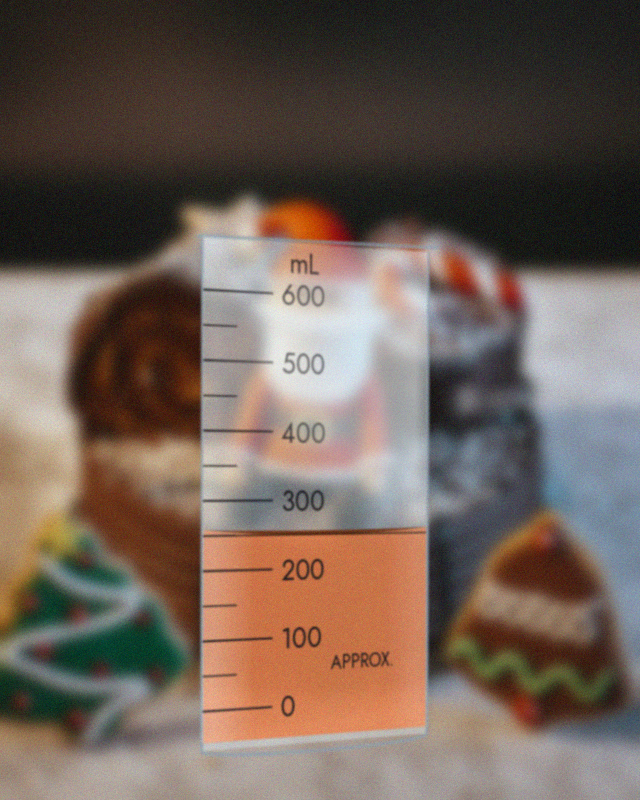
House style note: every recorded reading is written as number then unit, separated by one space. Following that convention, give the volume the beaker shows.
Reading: 250 mL
